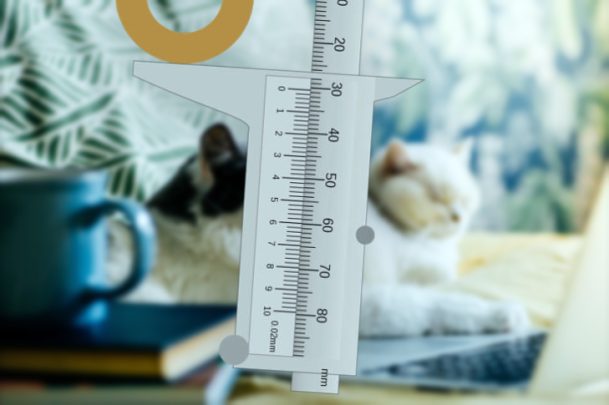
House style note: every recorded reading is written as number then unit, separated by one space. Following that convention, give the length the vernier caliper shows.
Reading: 30.5 mm
